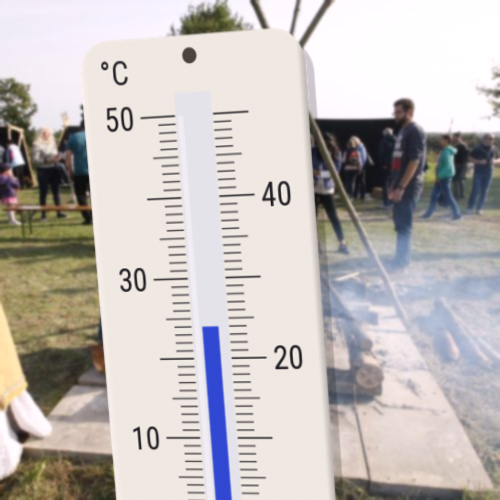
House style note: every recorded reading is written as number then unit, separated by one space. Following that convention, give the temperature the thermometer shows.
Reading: 24 °C
